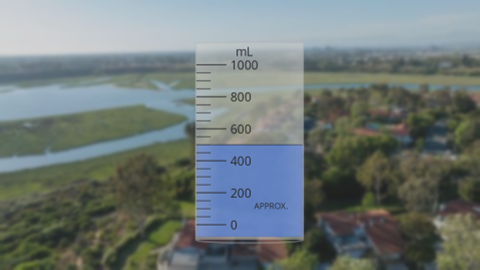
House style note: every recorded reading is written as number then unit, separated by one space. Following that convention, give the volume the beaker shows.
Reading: 500 mL
